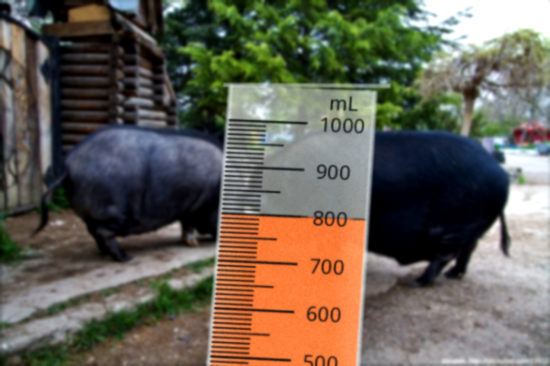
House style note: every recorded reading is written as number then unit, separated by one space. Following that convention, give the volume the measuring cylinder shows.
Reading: 800 mL
